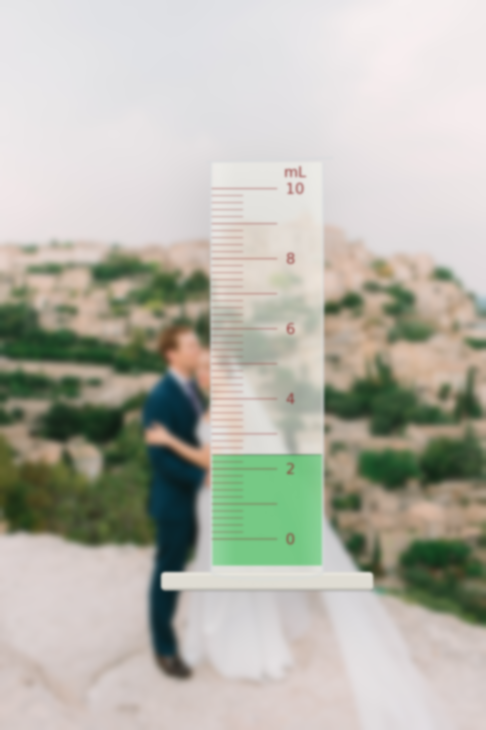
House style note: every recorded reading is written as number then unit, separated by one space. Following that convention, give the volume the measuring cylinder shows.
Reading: 2.4 mL
